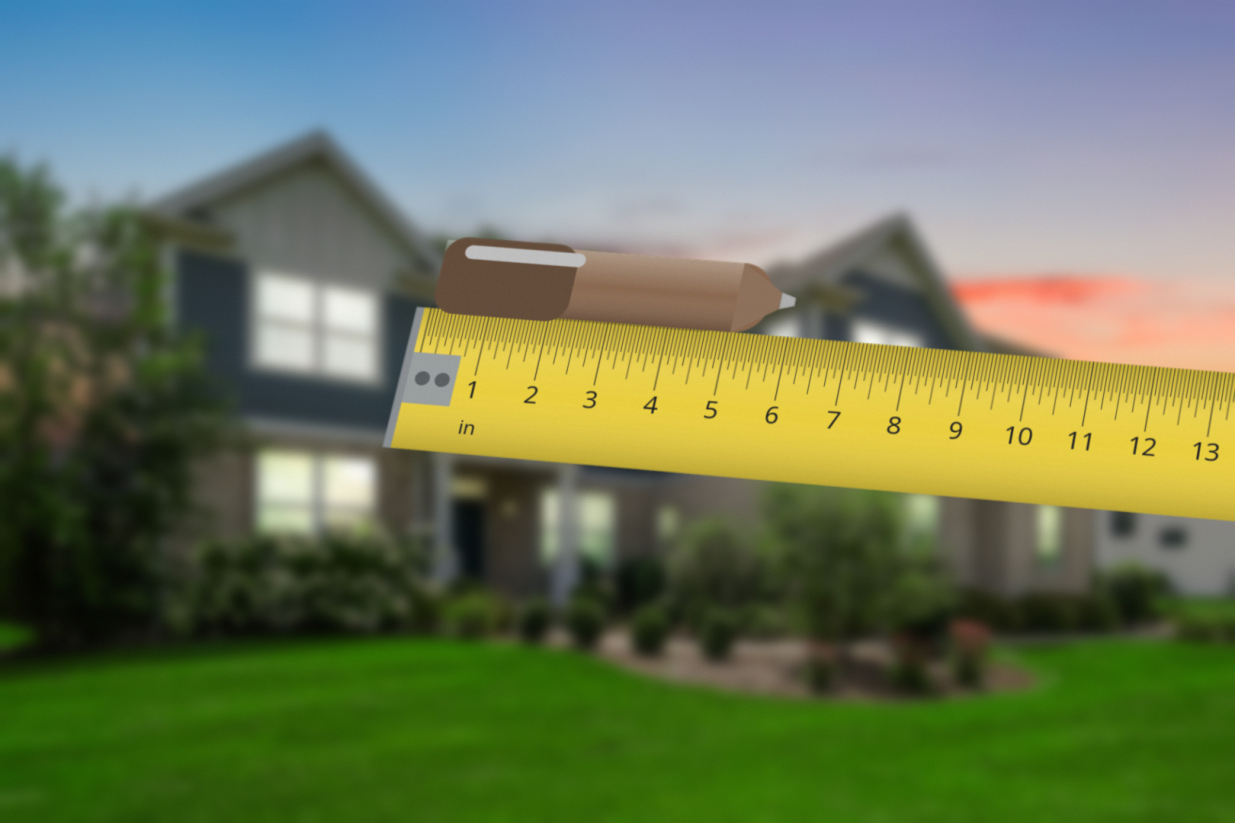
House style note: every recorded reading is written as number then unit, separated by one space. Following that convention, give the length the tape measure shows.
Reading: 6 in
